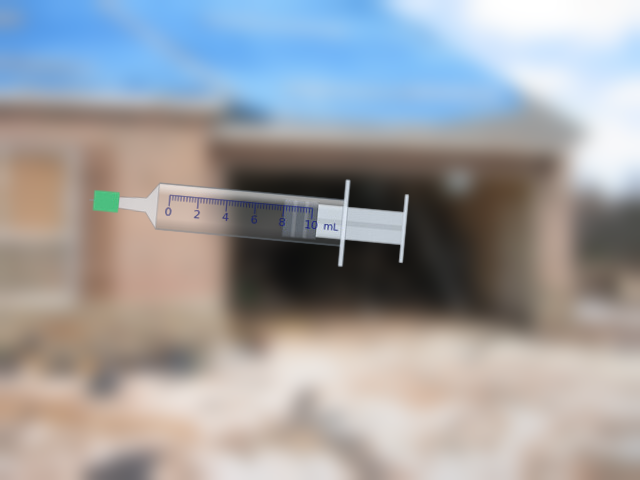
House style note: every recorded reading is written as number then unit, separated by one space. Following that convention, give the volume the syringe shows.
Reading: 8 mL
